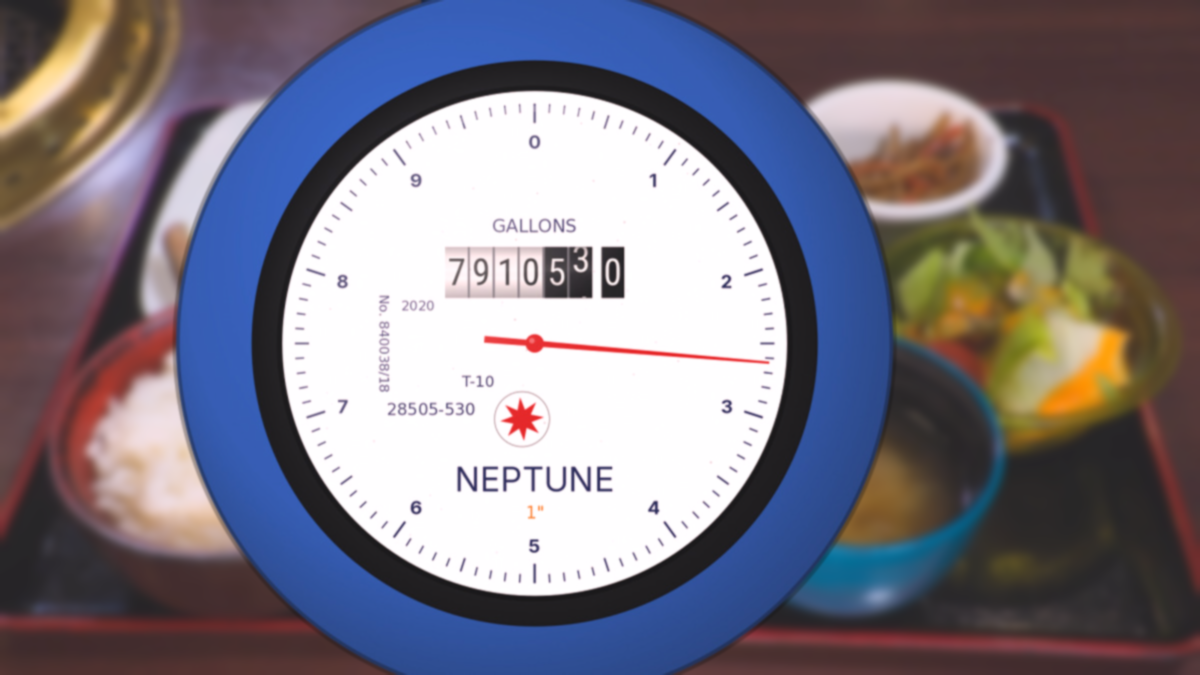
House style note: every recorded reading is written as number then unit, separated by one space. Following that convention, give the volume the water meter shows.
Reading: 7910532.6 gal
